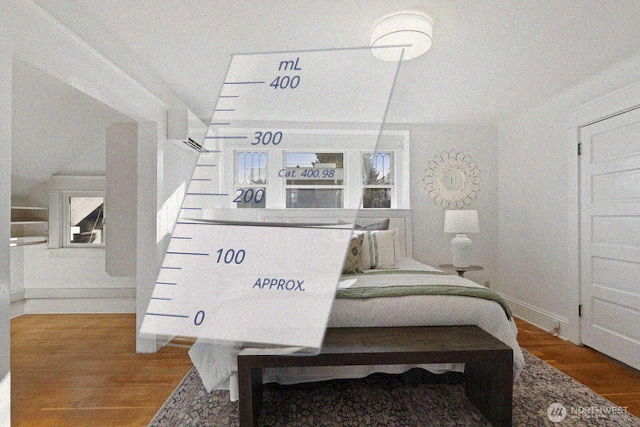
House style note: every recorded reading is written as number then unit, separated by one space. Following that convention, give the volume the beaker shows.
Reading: 150 mL
